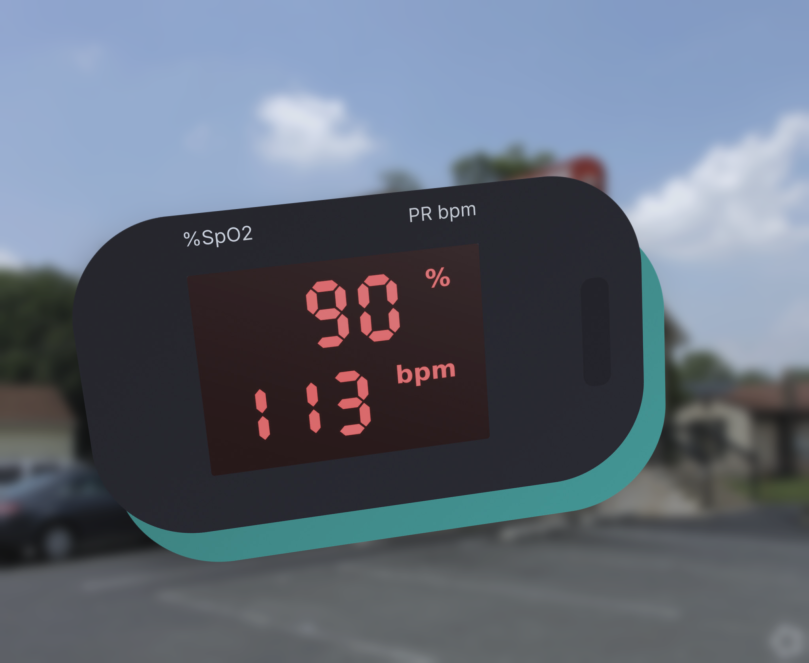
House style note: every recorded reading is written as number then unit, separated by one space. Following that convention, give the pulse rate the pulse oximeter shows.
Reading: 113 bpm
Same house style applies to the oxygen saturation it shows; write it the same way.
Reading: 90 %
